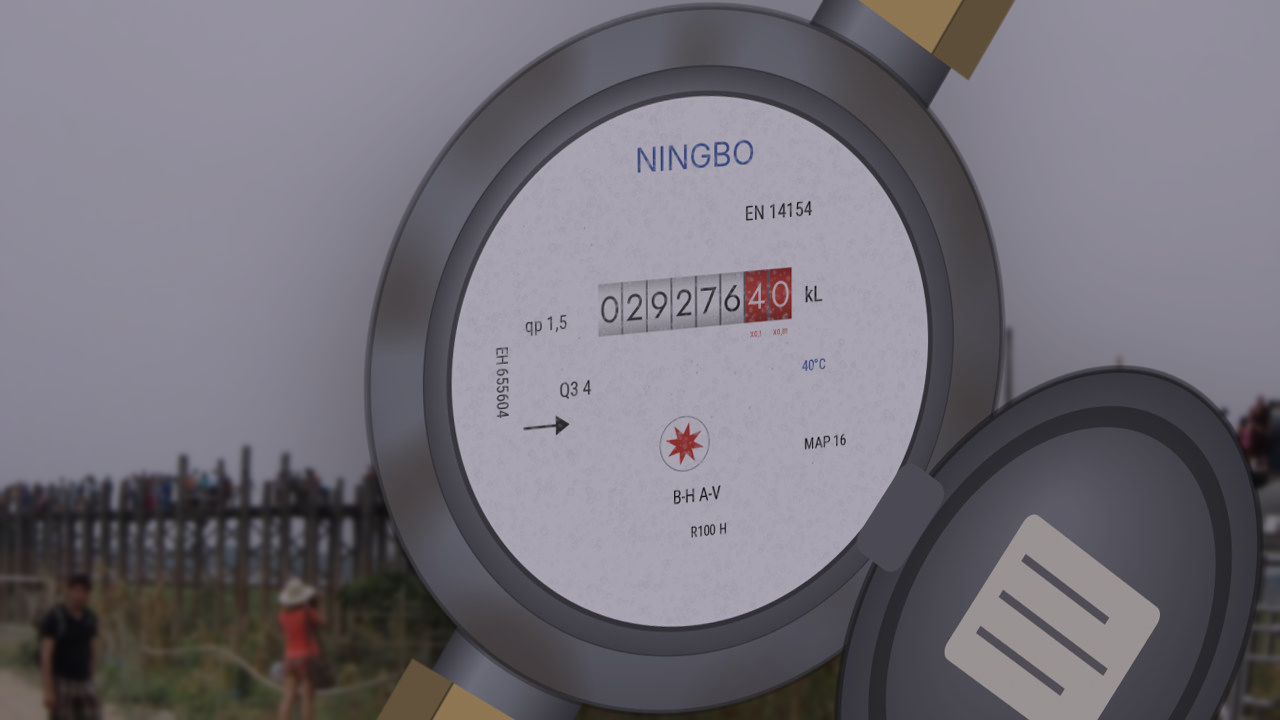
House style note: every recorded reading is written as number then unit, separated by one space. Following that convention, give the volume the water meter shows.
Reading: 29276.40 kL
